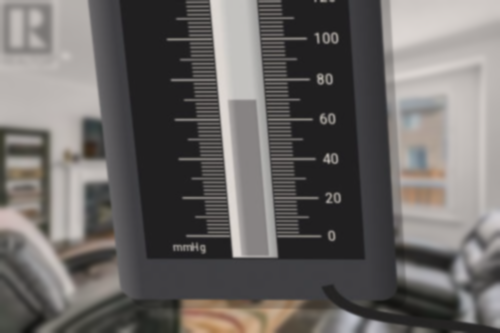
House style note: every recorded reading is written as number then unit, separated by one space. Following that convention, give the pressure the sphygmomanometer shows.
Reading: 70 mmHg
